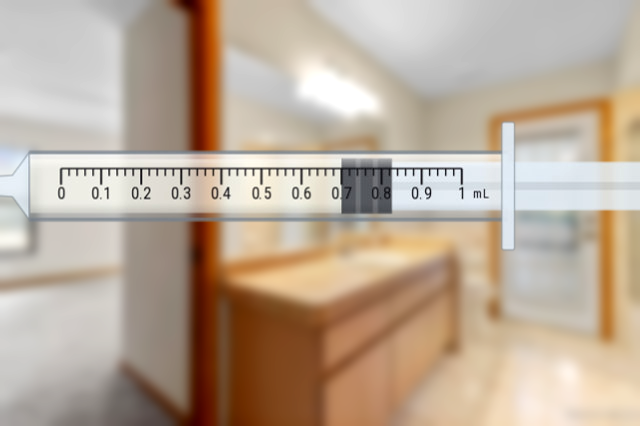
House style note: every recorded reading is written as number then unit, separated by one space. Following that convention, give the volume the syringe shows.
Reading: 0.7 mL
